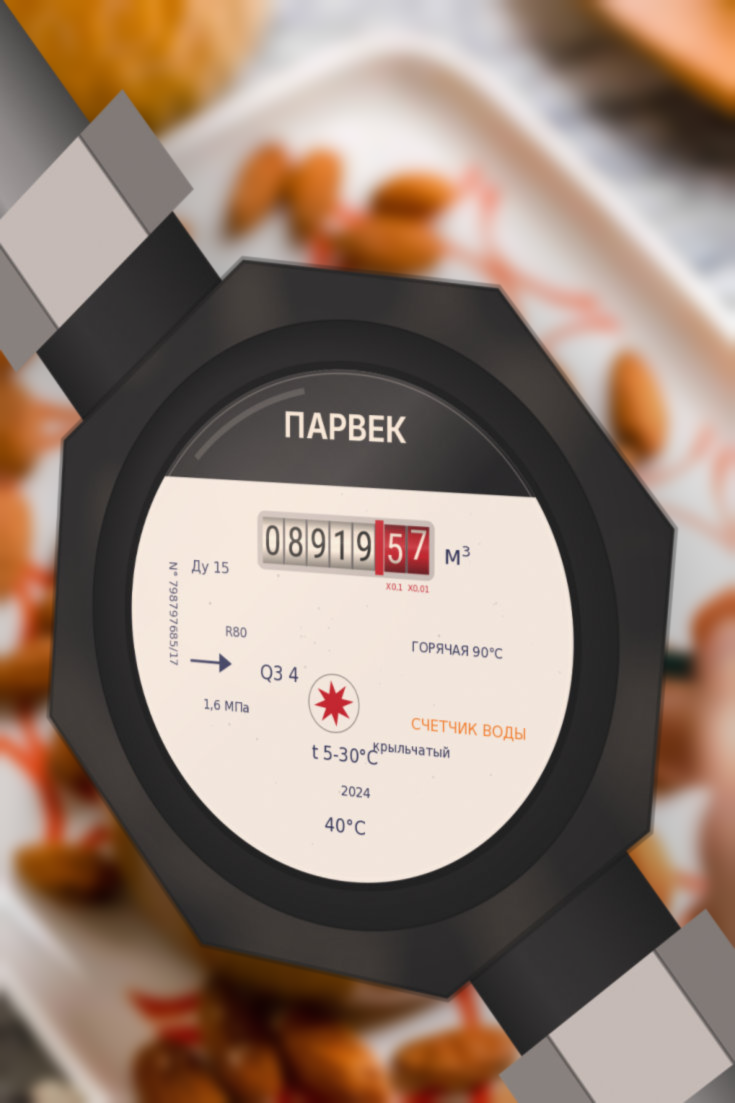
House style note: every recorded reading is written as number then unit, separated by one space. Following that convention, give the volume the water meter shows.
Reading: 8919.57 m³
